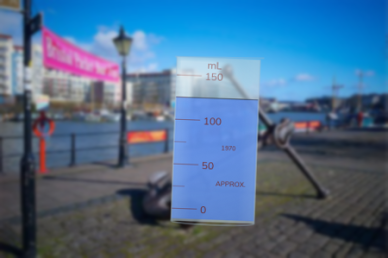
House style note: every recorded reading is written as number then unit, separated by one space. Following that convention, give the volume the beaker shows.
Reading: 125 mL
